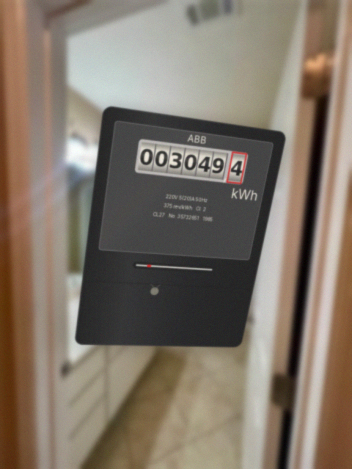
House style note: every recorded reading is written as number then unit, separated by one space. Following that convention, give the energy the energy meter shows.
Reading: 3049.4 kWh
